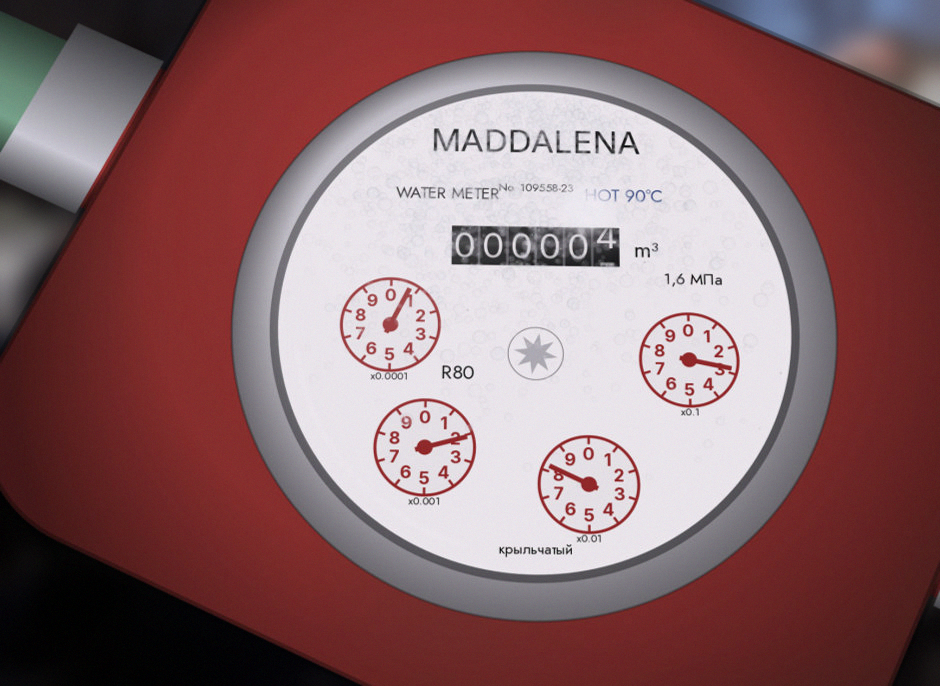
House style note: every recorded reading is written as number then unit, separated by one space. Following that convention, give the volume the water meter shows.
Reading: 4.2820 m³
